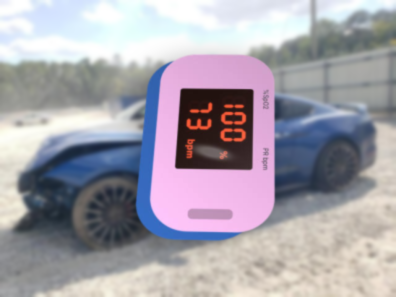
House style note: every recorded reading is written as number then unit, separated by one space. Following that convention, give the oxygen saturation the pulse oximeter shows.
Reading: 100 %
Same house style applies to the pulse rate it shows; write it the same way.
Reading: 73 bpm
